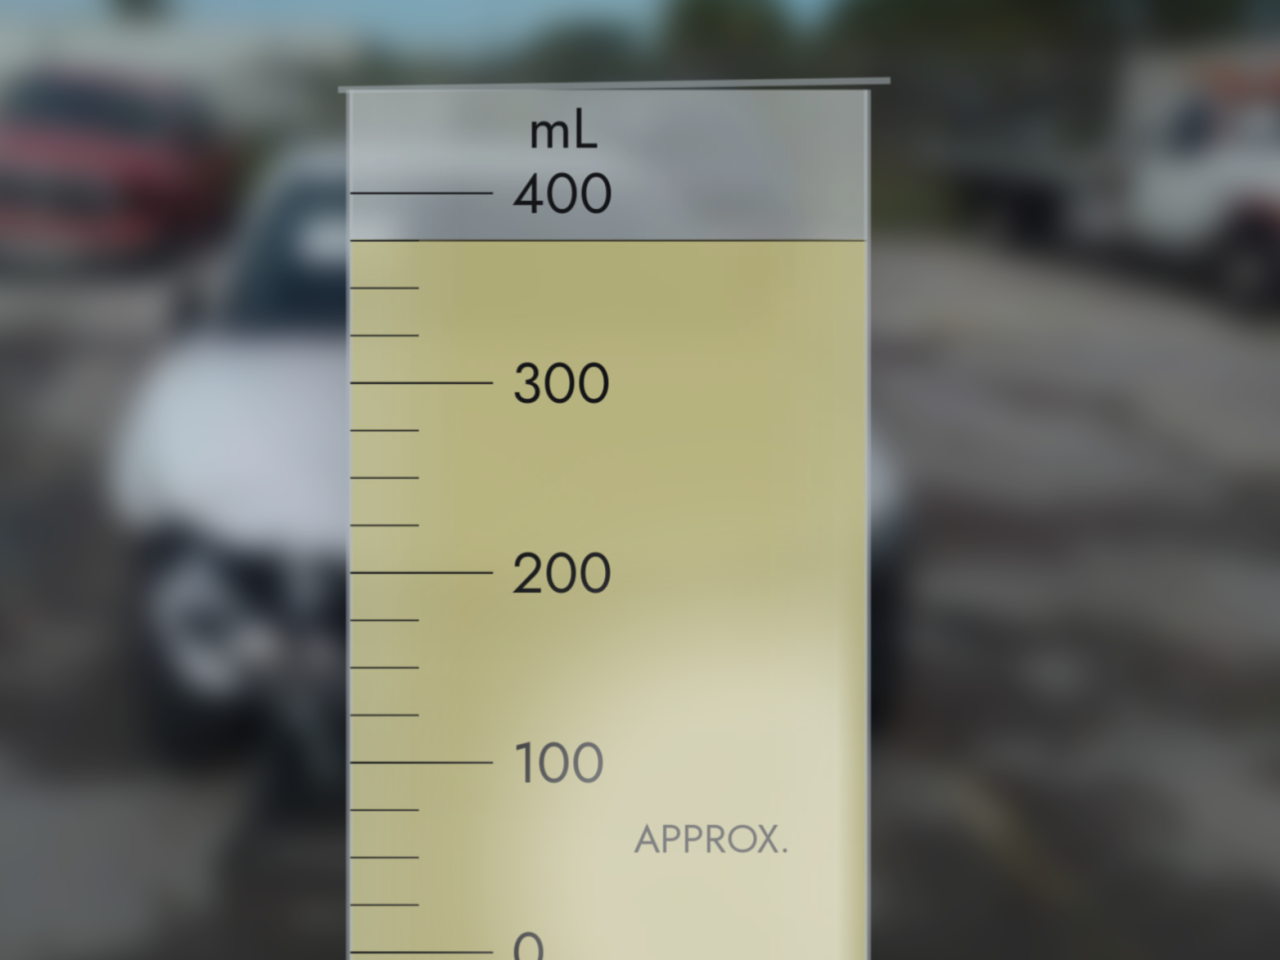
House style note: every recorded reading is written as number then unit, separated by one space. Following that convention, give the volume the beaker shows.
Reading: 375 mL
